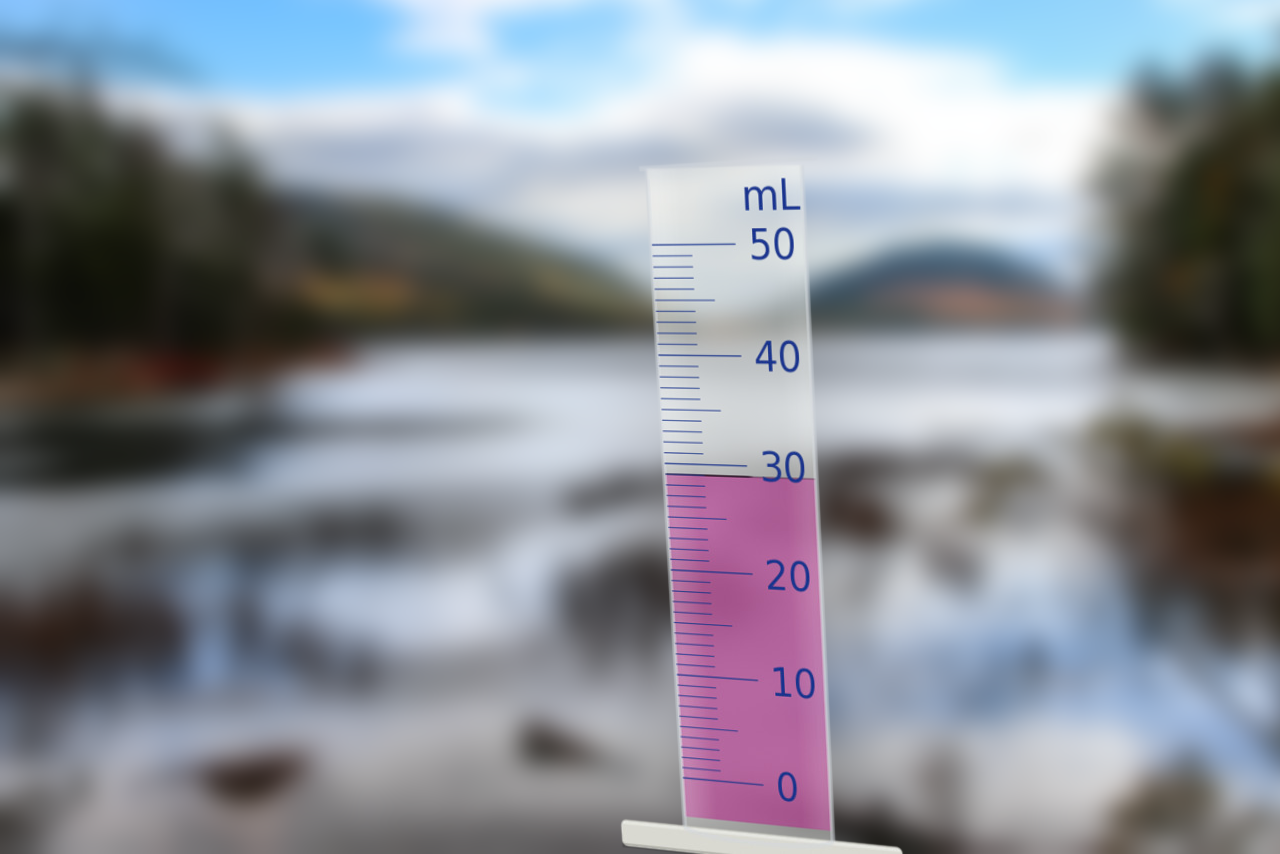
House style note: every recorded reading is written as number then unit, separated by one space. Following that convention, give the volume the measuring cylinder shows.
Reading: 29 mL
